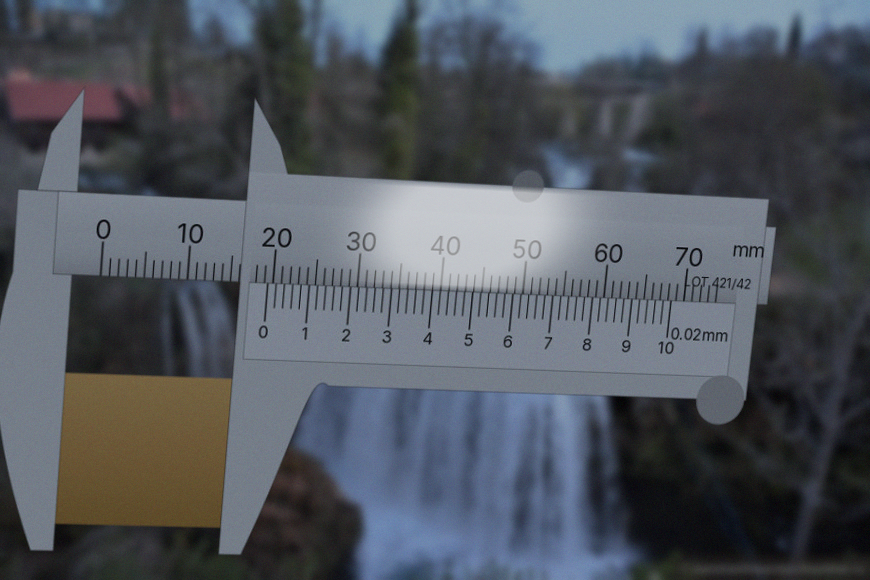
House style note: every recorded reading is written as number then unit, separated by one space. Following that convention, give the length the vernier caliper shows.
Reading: 19.4 mm
